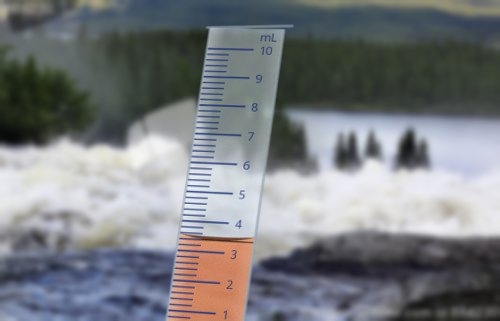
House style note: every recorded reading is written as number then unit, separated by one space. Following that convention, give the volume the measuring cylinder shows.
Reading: 3.4 mL
